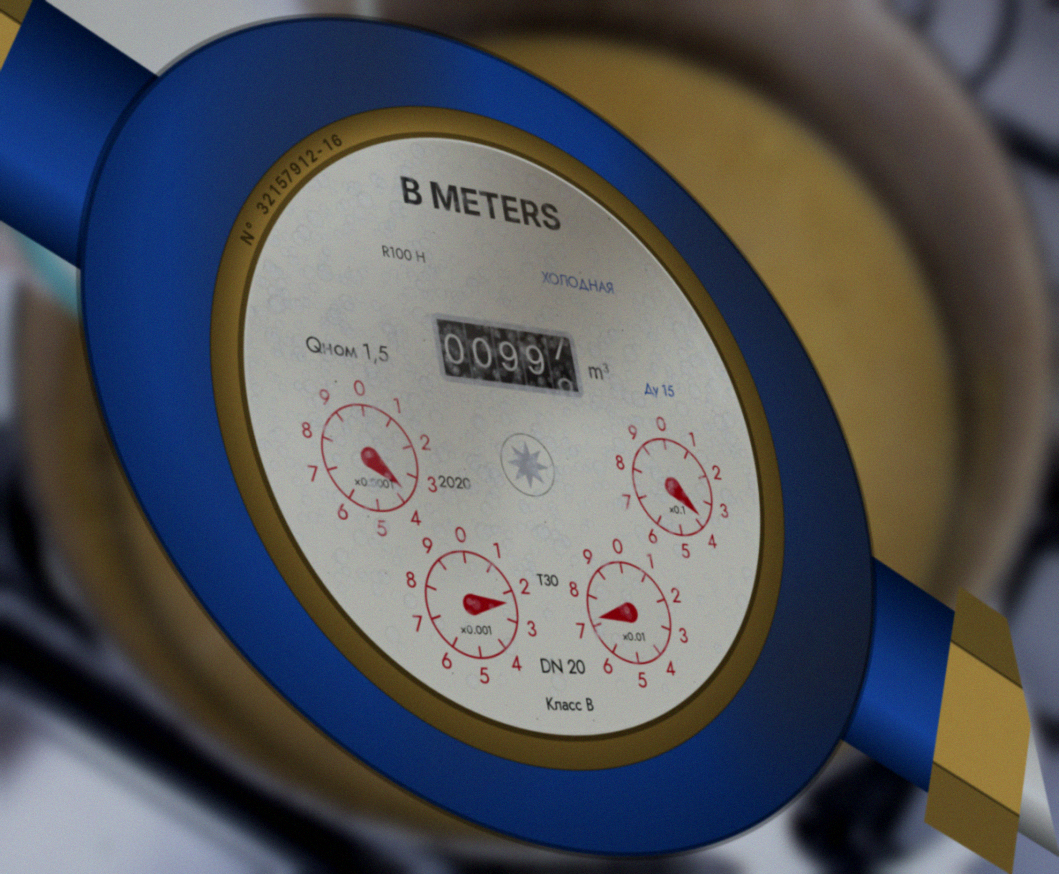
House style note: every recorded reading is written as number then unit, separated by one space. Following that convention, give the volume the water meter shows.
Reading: 997.3723 m³
